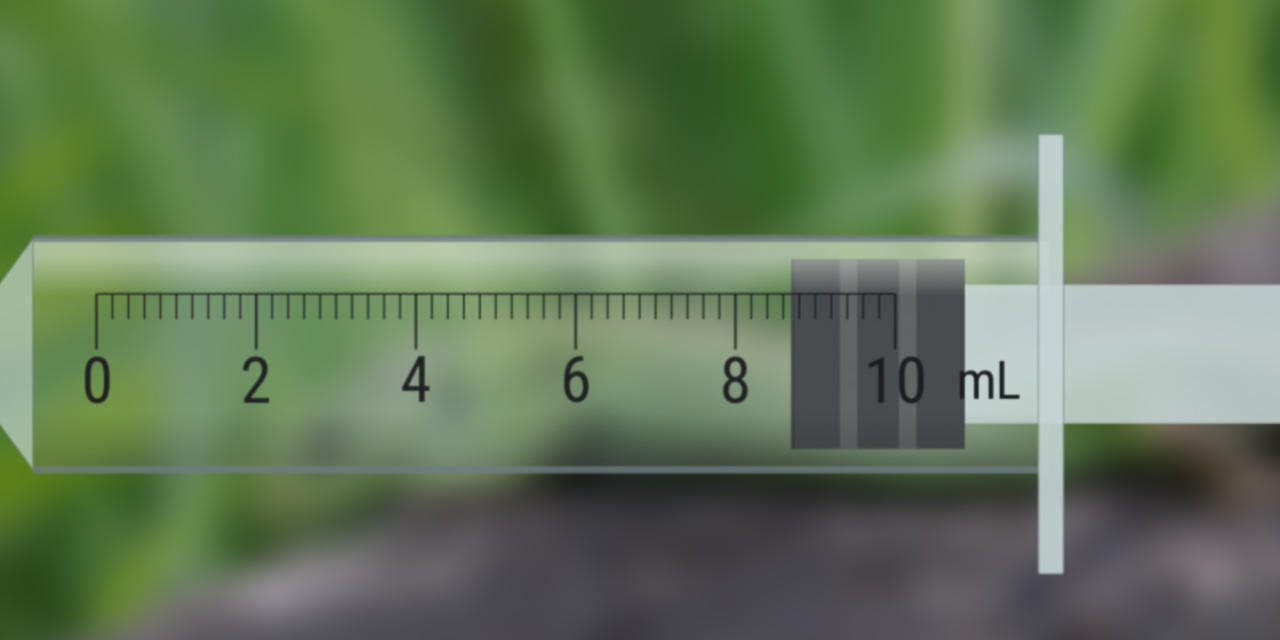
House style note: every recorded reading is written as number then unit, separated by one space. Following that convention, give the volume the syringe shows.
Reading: 8.7 mL
